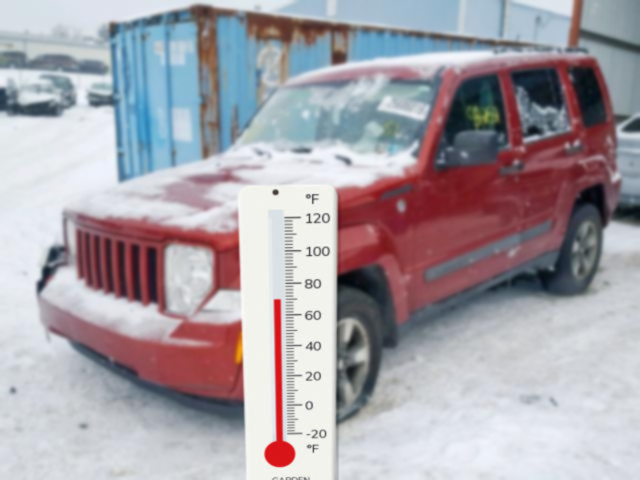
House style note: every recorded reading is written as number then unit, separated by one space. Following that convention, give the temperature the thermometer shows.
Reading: 70 °F
